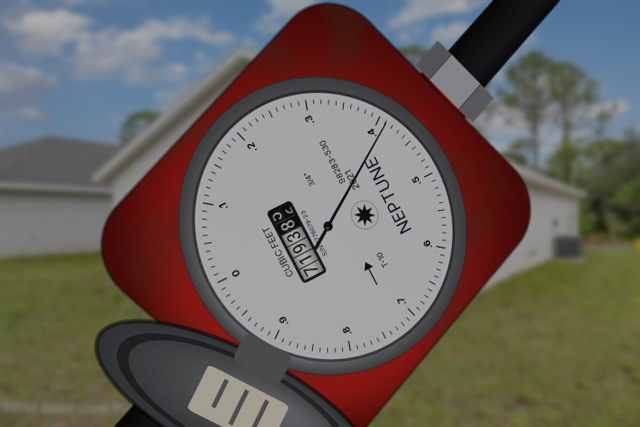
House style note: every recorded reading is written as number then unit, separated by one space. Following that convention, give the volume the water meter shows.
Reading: 719385.41 ft³
